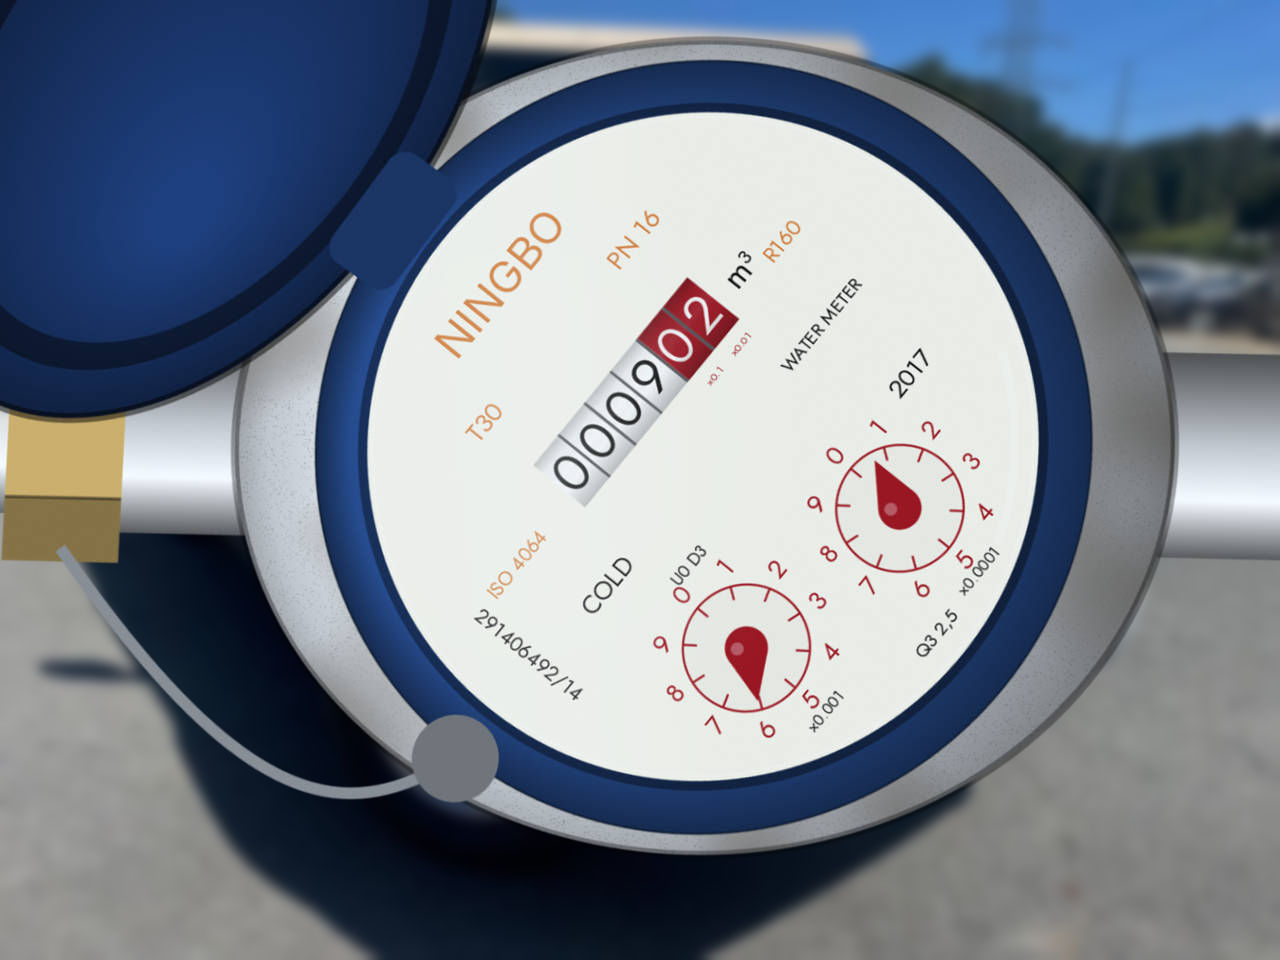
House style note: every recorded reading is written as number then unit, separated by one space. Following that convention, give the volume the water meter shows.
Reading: 9.0260 m³
